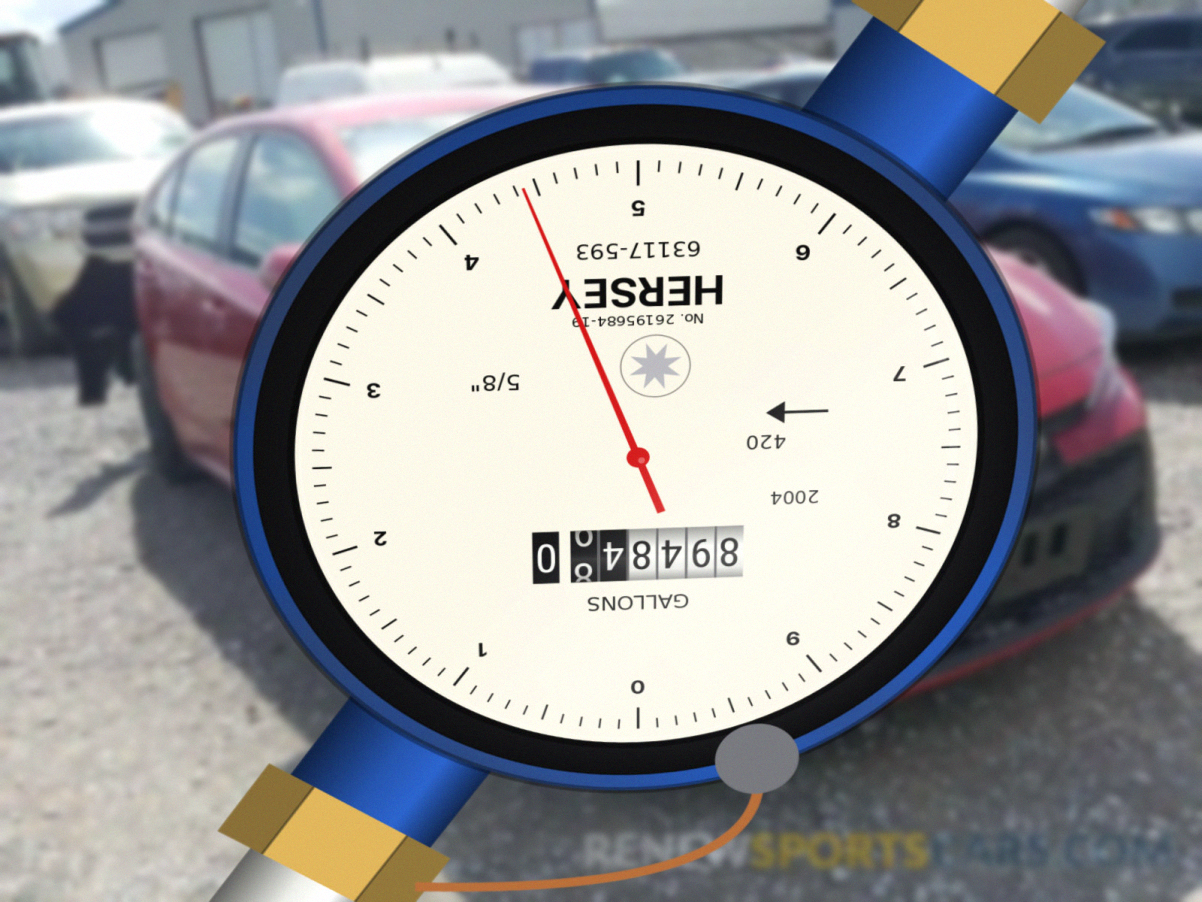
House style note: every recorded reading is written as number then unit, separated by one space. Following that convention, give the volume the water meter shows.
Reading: 8948484.4 gal
